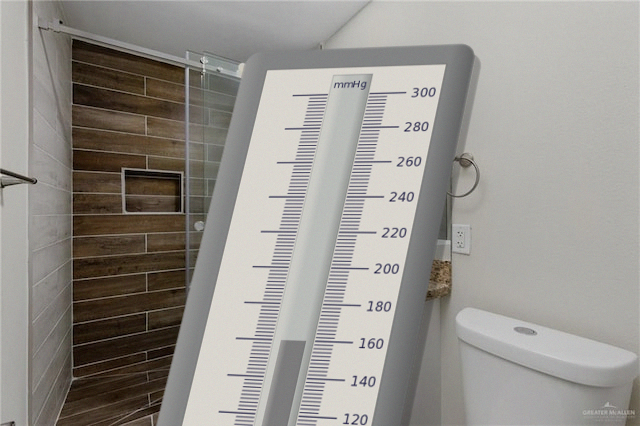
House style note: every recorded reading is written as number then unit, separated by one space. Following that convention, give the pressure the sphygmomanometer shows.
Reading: 160 mmHg
